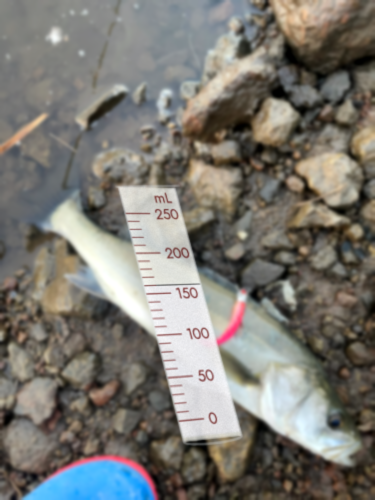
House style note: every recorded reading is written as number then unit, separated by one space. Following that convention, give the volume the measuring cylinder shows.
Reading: 160 mL
